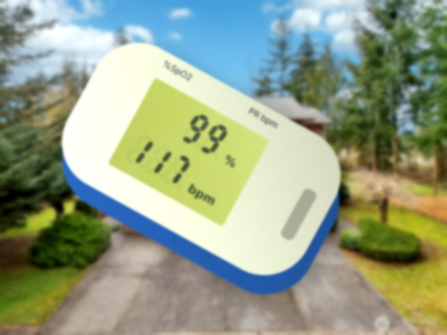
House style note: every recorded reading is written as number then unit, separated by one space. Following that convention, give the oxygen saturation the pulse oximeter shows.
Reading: 99 %
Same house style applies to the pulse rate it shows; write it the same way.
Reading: 117 bpm
